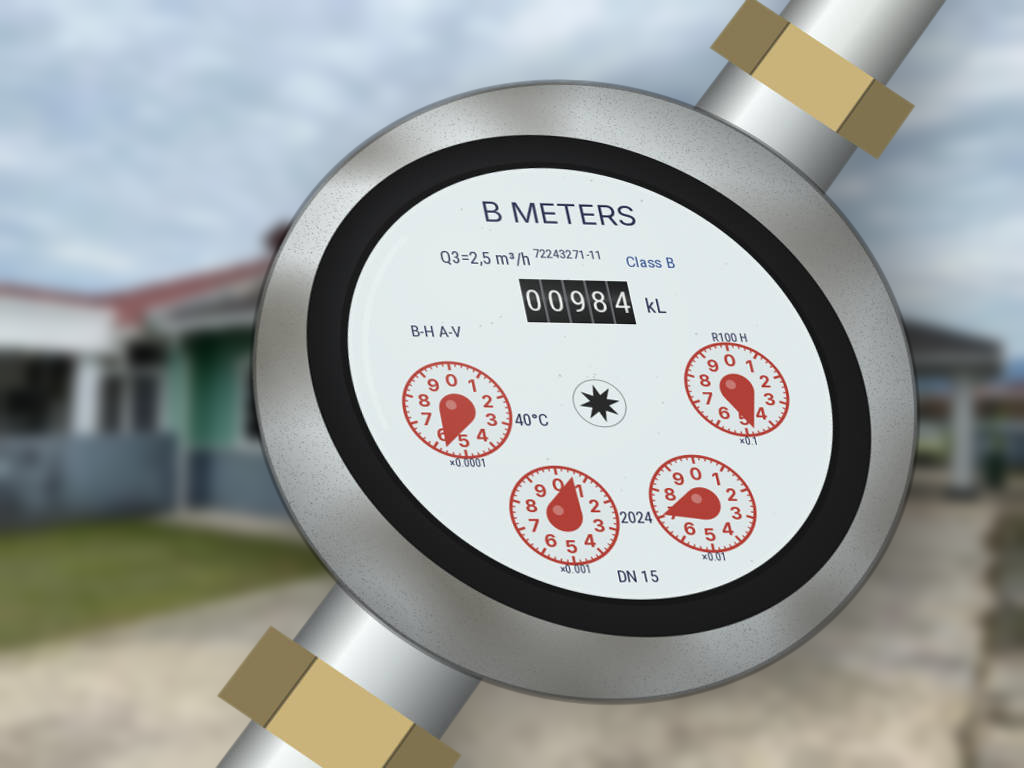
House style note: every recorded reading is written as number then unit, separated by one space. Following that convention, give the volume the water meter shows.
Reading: 984.4705 kL
